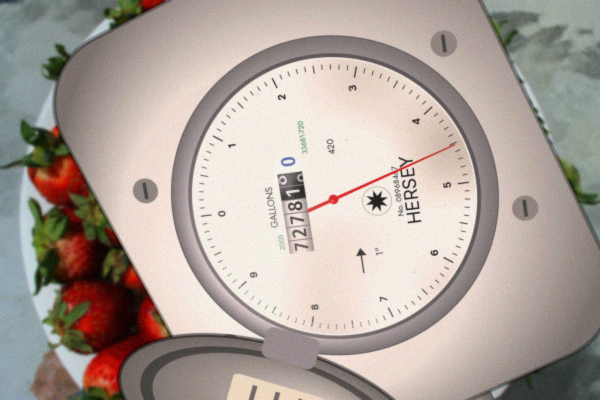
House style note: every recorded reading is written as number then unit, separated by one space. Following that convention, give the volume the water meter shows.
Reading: 7278184.5 gal
